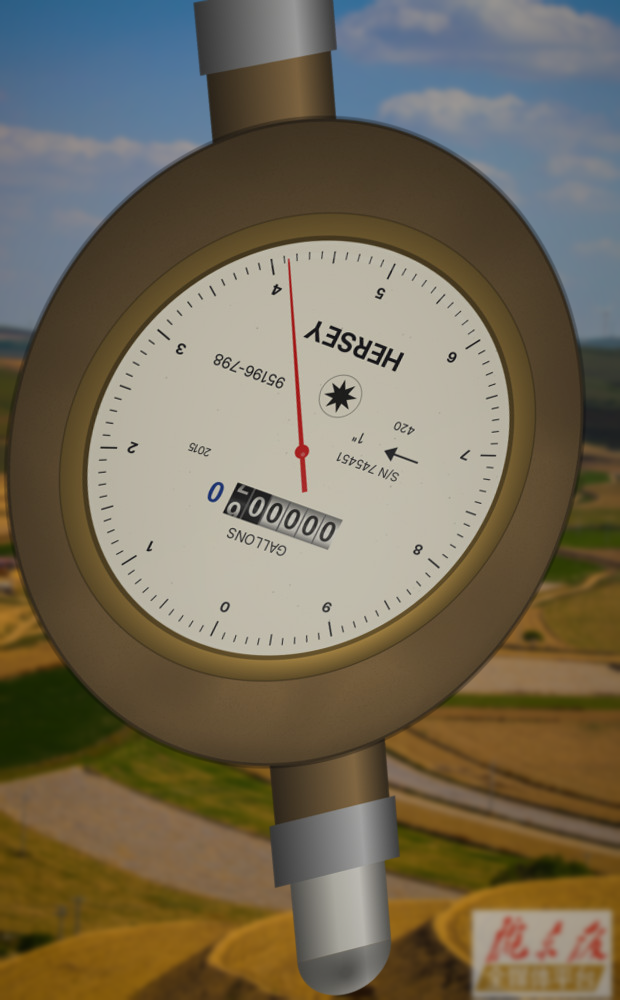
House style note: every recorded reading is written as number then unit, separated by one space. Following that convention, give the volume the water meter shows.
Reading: 64.1 gal
